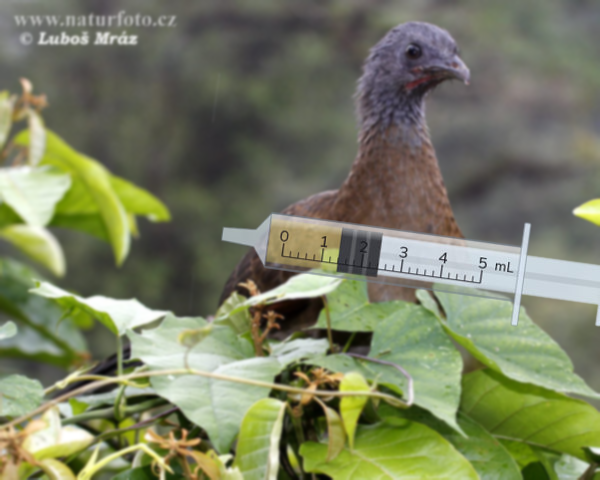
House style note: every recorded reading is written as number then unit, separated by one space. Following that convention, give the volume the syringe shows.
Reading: 1.4 mL
